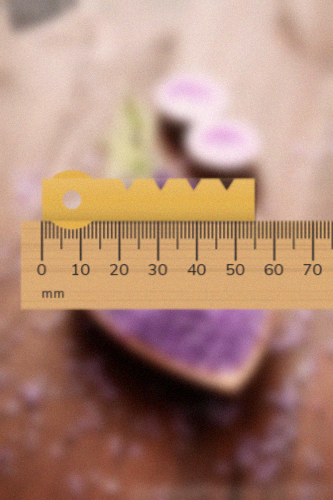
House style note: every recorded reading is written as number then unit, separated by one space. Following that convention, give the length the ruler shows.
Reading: 55 mm
